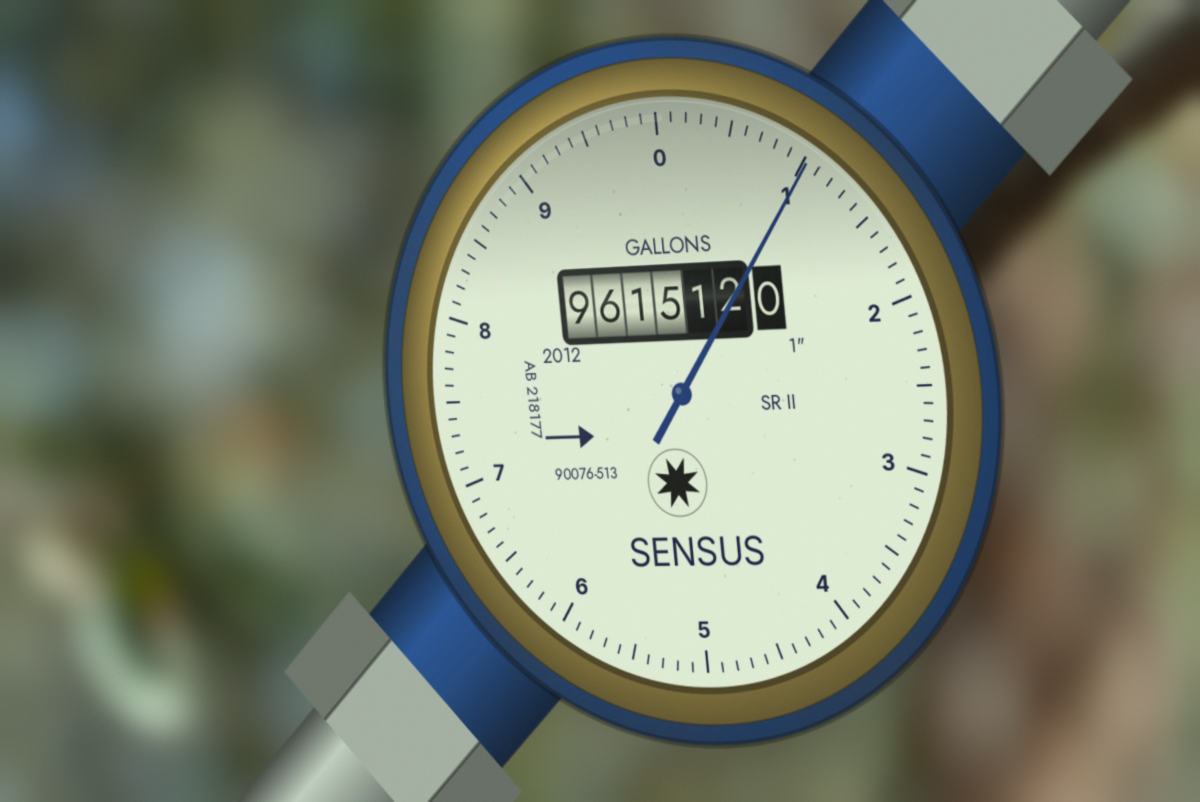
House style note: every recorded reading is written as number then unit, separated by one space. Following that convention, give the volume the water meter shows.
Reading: 9615121.0 gal
